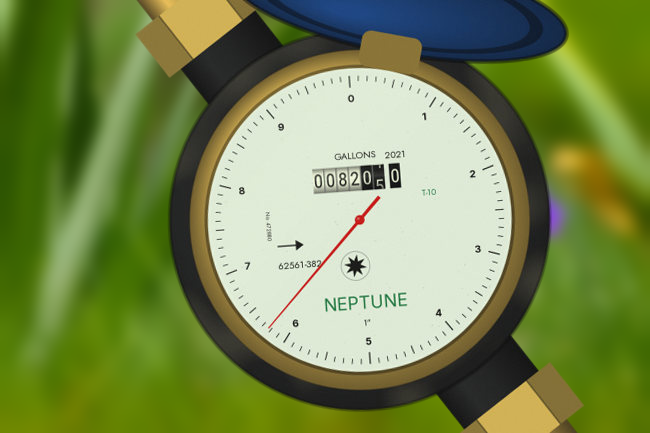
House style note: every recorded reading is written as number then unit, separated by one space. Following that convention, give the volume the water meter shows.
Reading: 82046.2 gal
